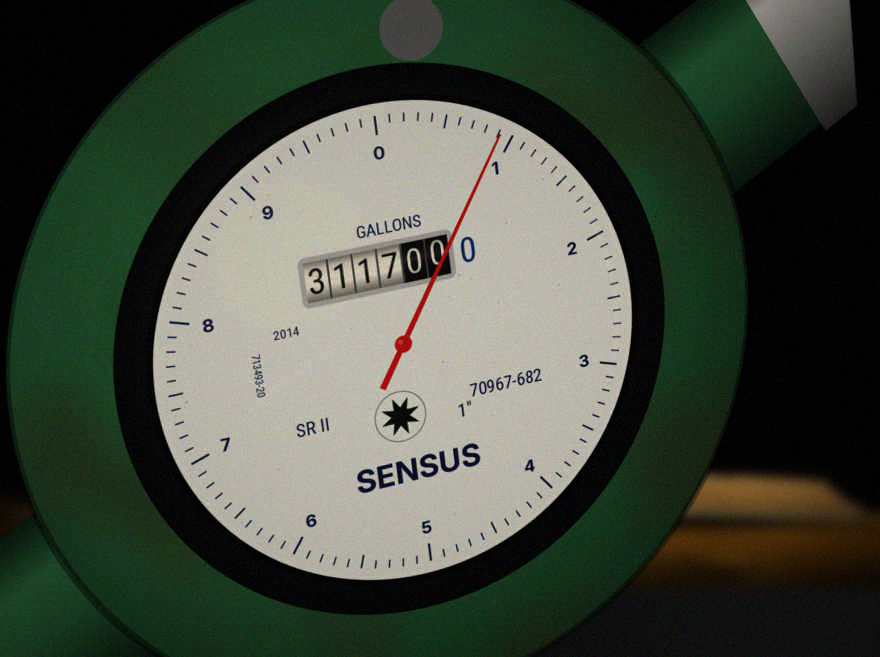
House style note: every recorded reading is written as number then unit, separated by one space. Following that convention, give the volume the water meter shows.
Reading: 3117000.9 gal
